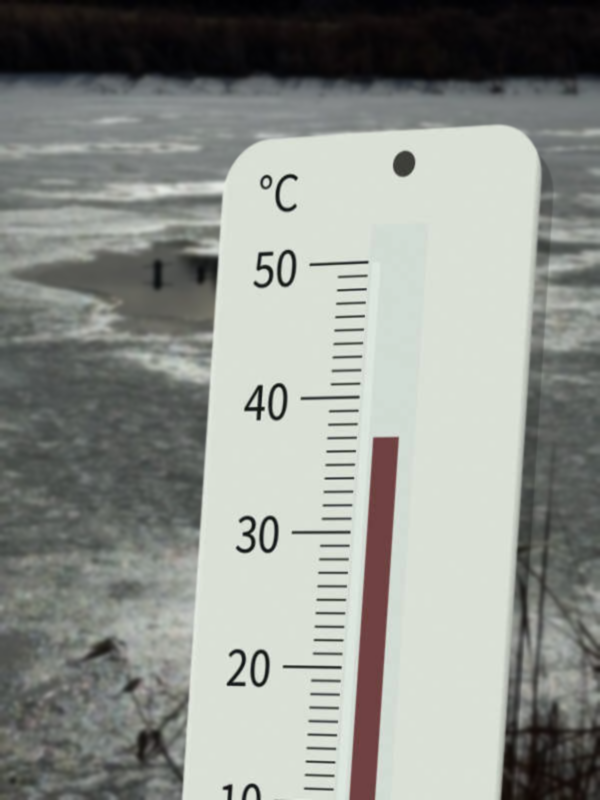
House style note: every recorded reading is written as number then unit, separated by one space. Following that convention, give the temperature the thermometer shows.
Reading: 37 °C
